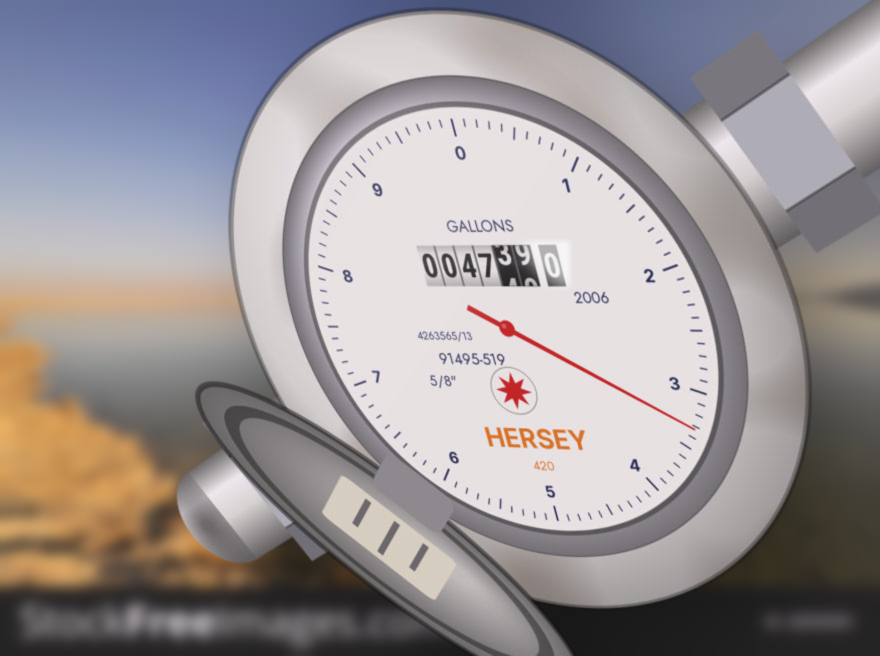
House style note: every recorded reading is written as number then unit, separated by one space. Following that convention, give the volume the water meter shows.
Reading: 47393.3 gal
